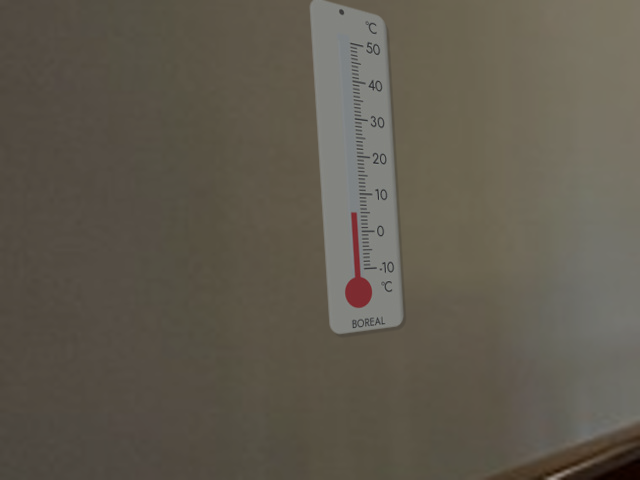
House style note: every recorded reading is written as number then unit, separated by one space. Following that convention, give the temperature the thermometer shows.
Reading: 5 °C
